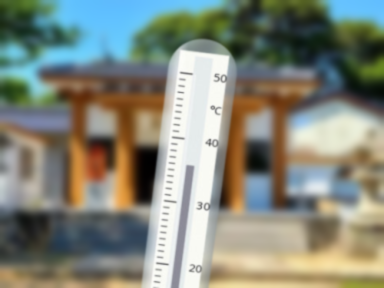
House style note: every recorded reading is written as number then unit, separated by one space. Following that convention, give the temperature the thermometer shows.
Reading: 36 °C
